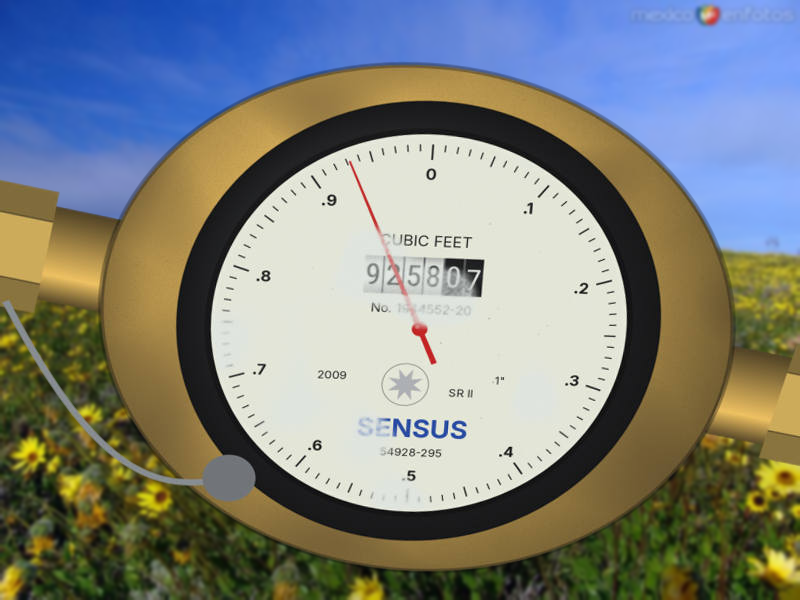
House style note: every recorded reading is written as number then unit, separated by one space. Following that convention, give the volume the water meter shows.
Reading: 925806.93 ft³
